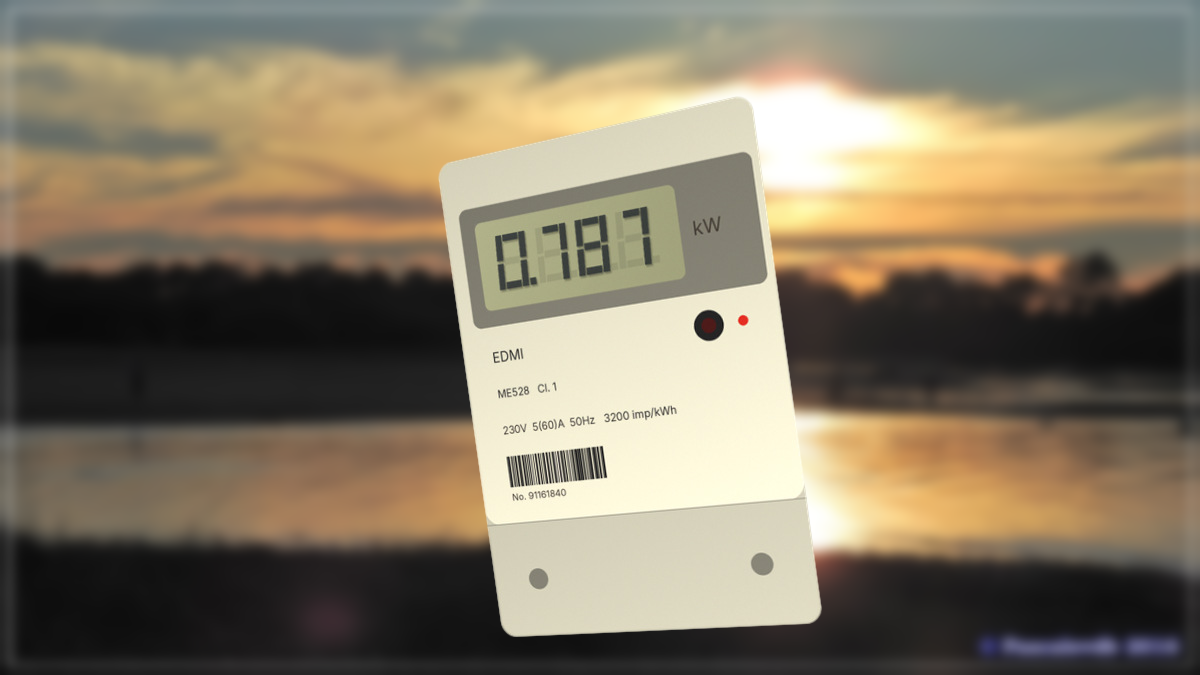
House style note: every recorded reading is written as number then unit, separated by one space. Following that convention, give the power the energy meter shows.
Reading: 0.787 kW
